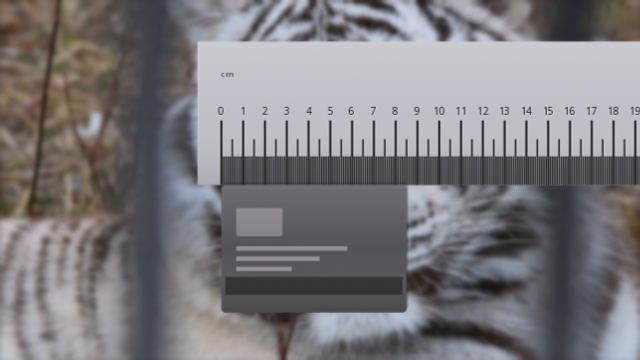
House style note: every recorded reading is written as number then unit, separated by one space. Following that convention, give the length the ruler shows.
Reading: 8.5 cm
